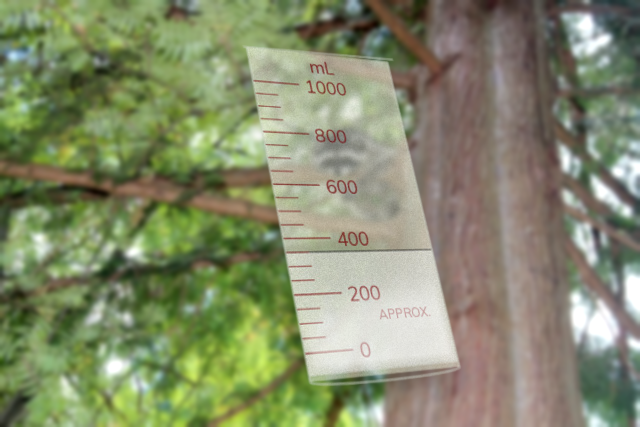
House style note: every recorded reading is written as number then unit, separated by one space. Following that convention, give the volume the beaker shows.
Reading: 350 mL
